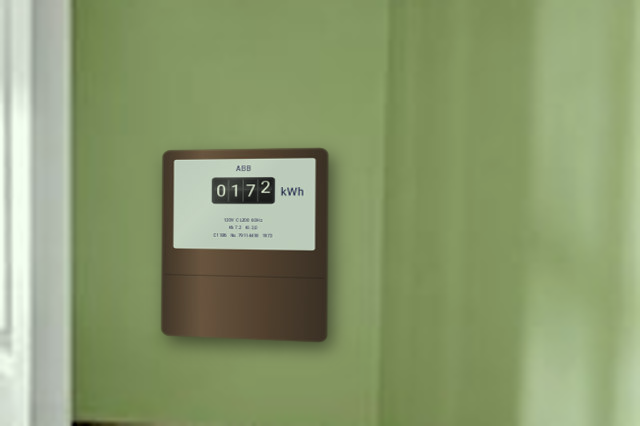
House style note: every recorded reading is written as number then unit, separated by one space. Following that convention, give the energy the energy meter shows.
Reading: 172 kWh
